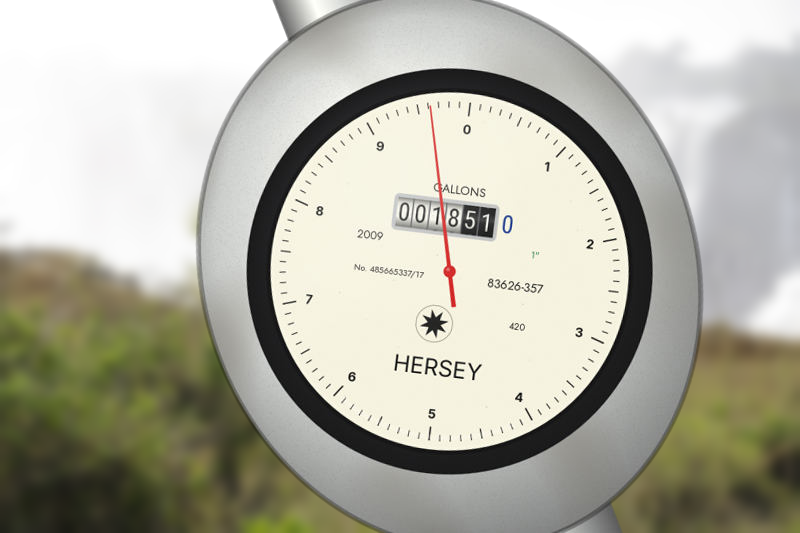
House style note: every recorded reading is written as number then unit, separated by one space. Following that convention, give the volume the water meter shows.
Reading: 18509.6 gal
